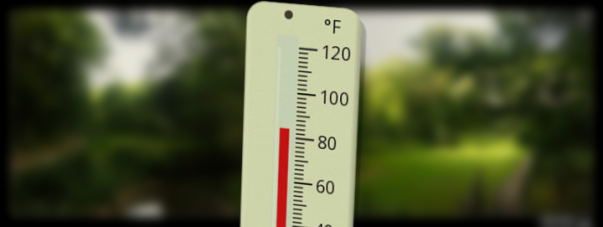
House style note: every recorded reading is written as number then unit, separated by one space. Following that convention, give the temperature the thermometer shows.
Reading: 84 °F
